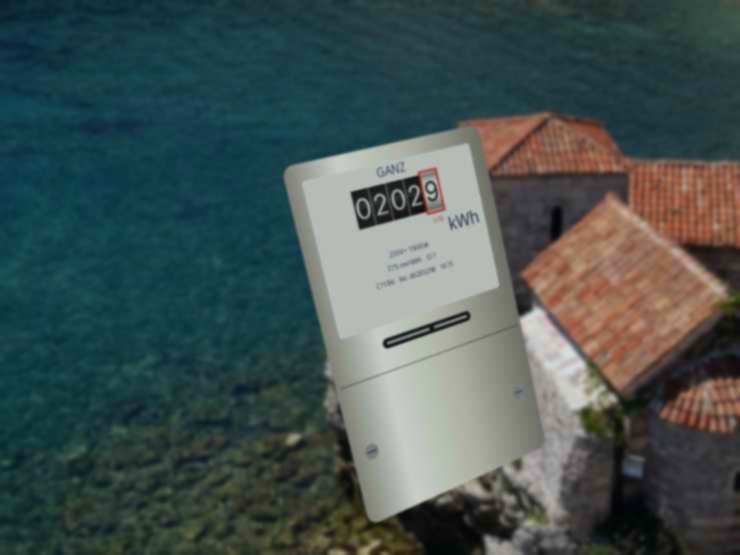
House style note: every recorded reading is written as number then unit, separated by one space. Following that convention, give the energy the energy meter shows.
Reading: 202.9 kWh
